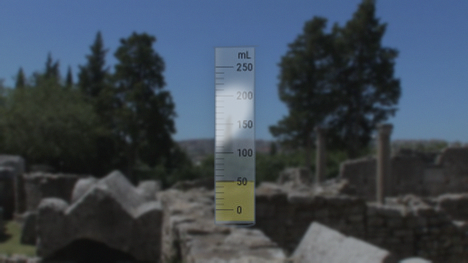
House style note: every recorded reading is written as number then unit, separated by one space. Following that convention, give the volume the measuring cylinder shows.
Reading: 50 mL
